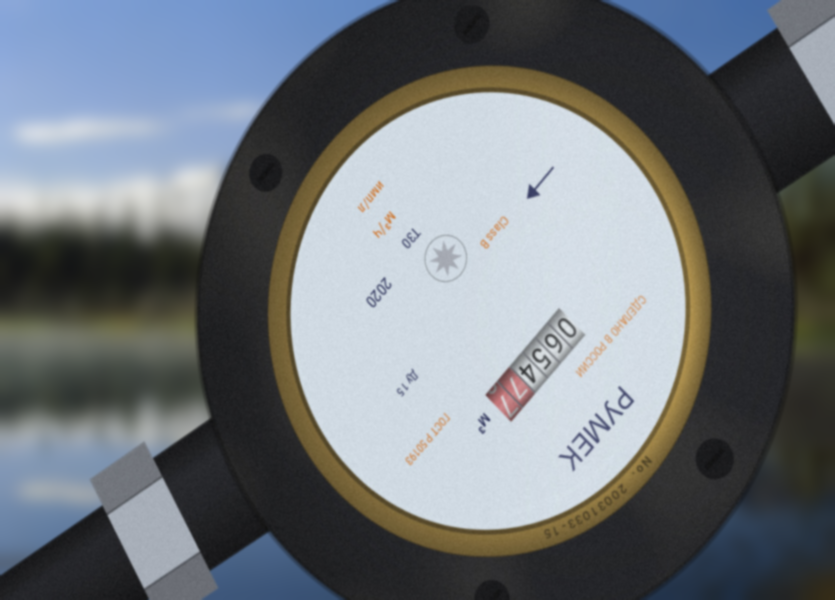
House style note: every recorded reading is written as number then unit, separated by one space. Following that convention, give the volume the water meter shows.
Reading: 654.77 m³
